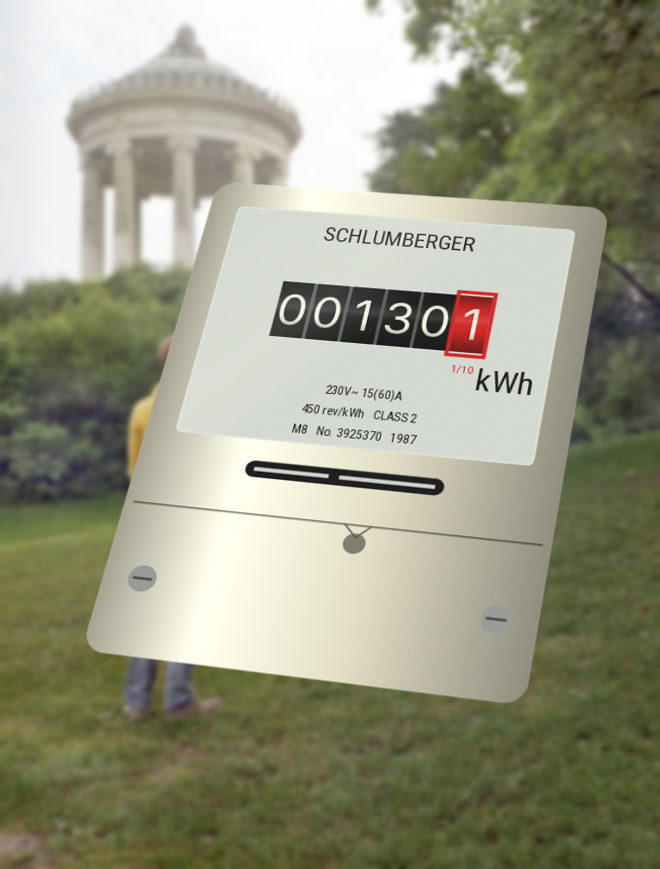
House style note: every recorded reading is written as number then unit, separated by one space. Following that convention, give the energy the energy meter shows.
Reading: 130.1 kWh
